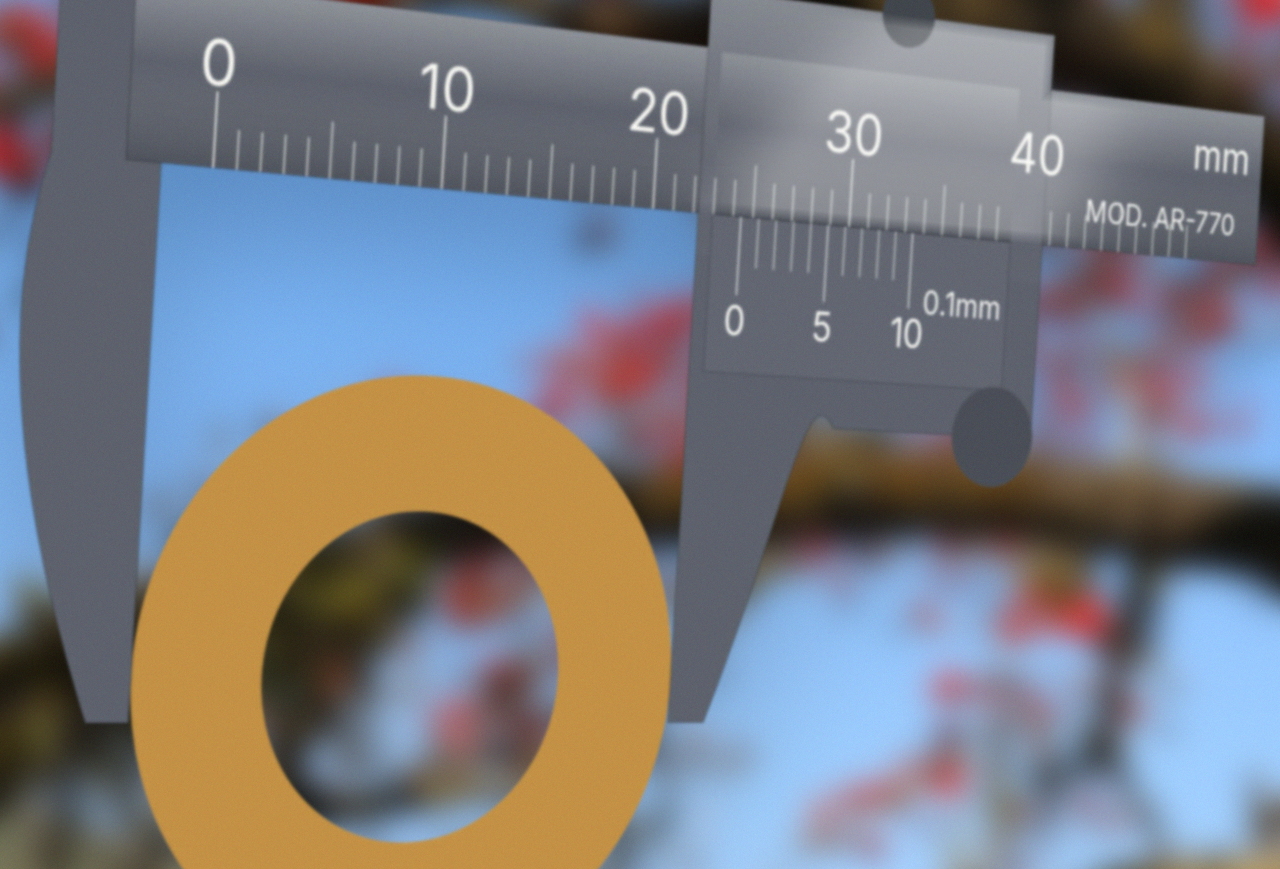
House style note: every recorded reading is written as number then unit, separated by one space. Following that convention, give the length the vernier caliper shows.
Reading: 24.4 mm
